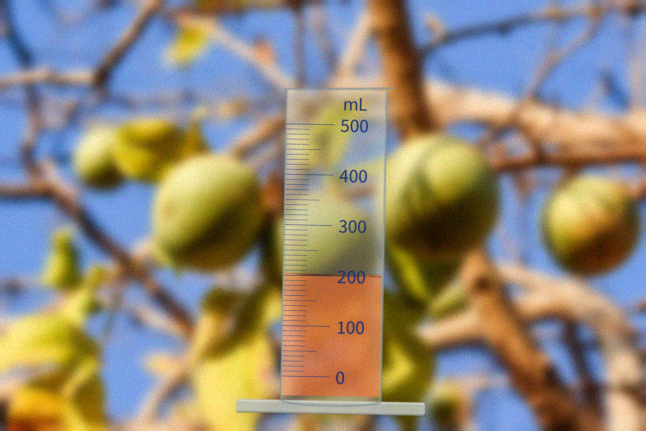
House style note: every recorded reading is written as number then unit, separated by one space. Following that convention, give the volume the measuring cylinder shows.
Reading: 200 mL
